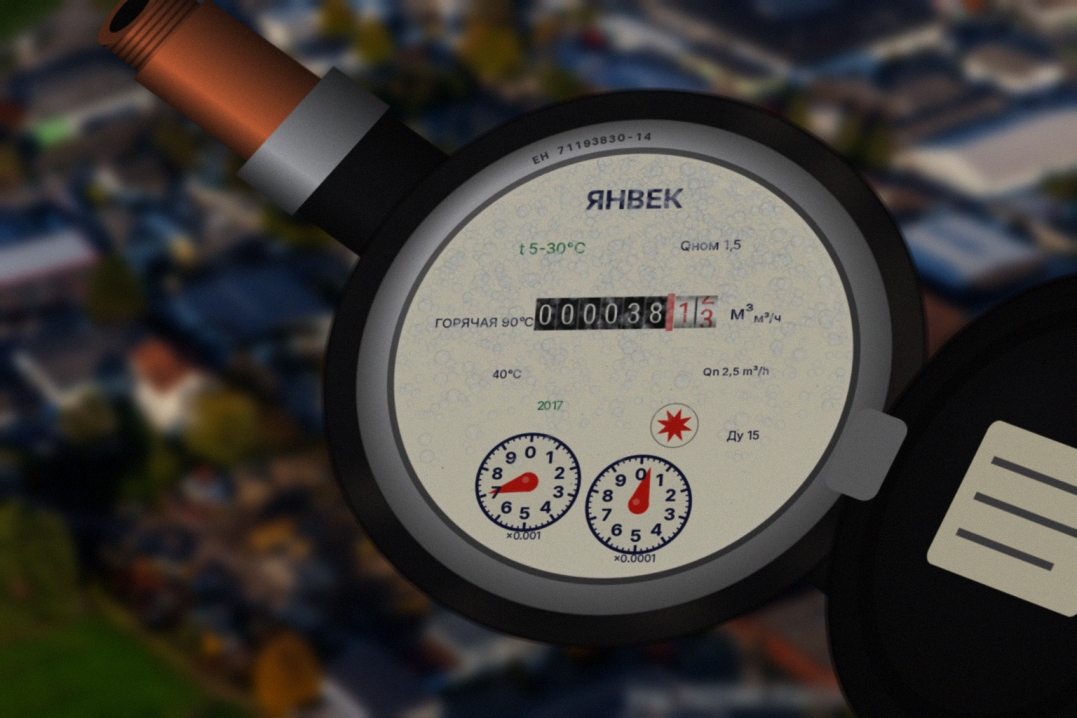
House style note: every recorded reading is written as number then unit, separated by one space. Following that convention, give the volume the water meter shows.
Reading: 38.1270 m³
